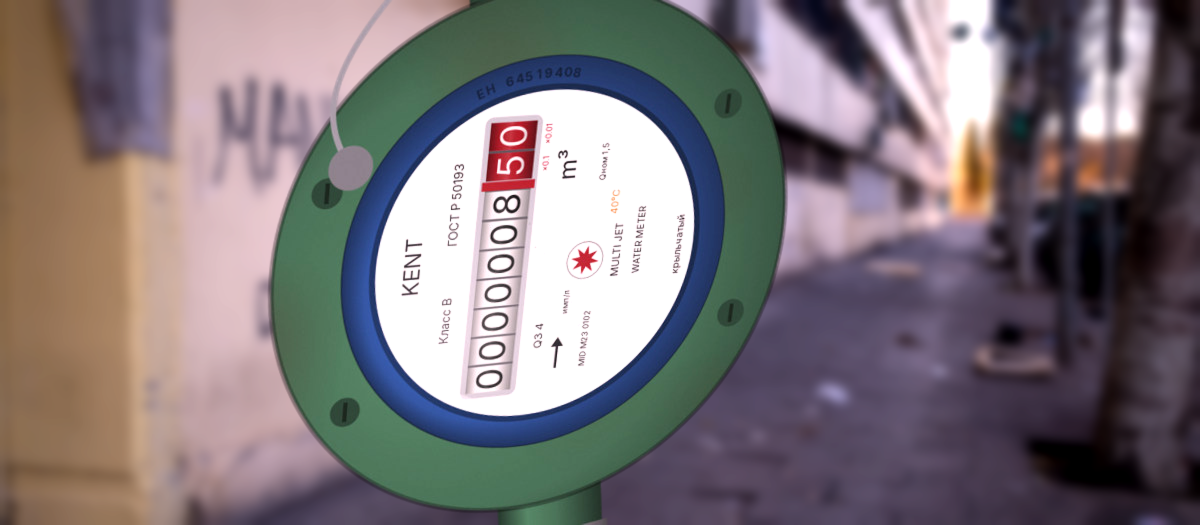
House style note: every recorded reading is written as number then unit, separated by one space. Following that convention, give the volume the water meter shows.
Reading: 8.50 m³
